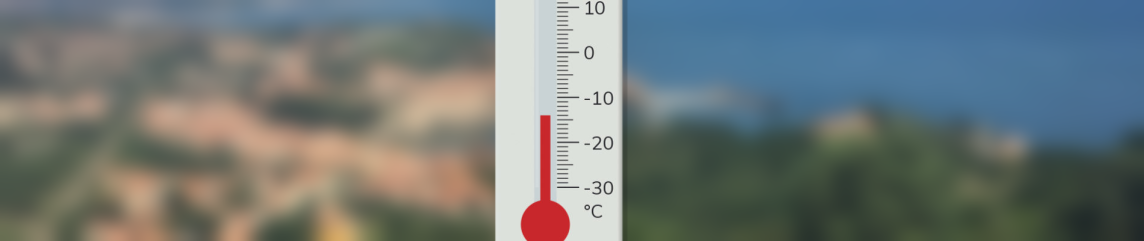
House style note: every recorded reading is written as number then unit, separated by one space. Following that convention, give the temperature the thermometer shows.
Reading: -14 °C
